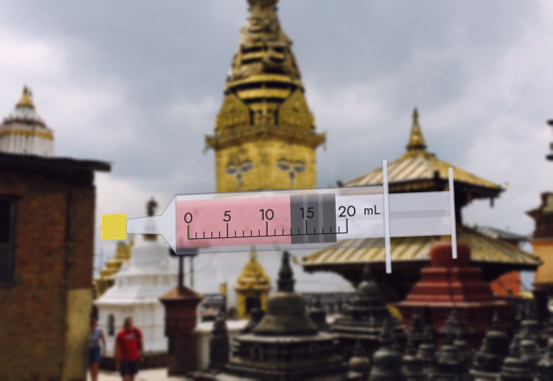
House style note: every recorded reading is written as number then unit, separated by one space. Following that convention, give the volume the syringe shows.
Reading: 13 mL
